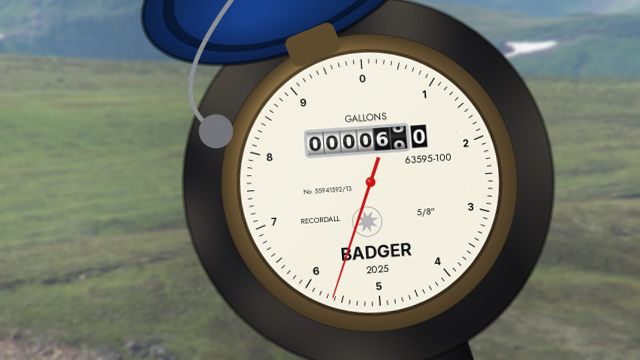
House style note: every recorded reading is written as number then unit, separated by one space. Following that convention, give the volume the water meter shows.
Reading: 685.6 gal
